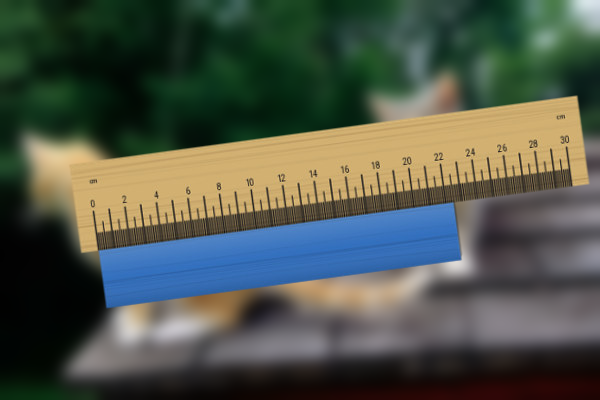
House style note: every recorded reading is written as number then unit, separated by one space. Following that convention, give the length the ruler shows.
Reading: 22.5 cm
